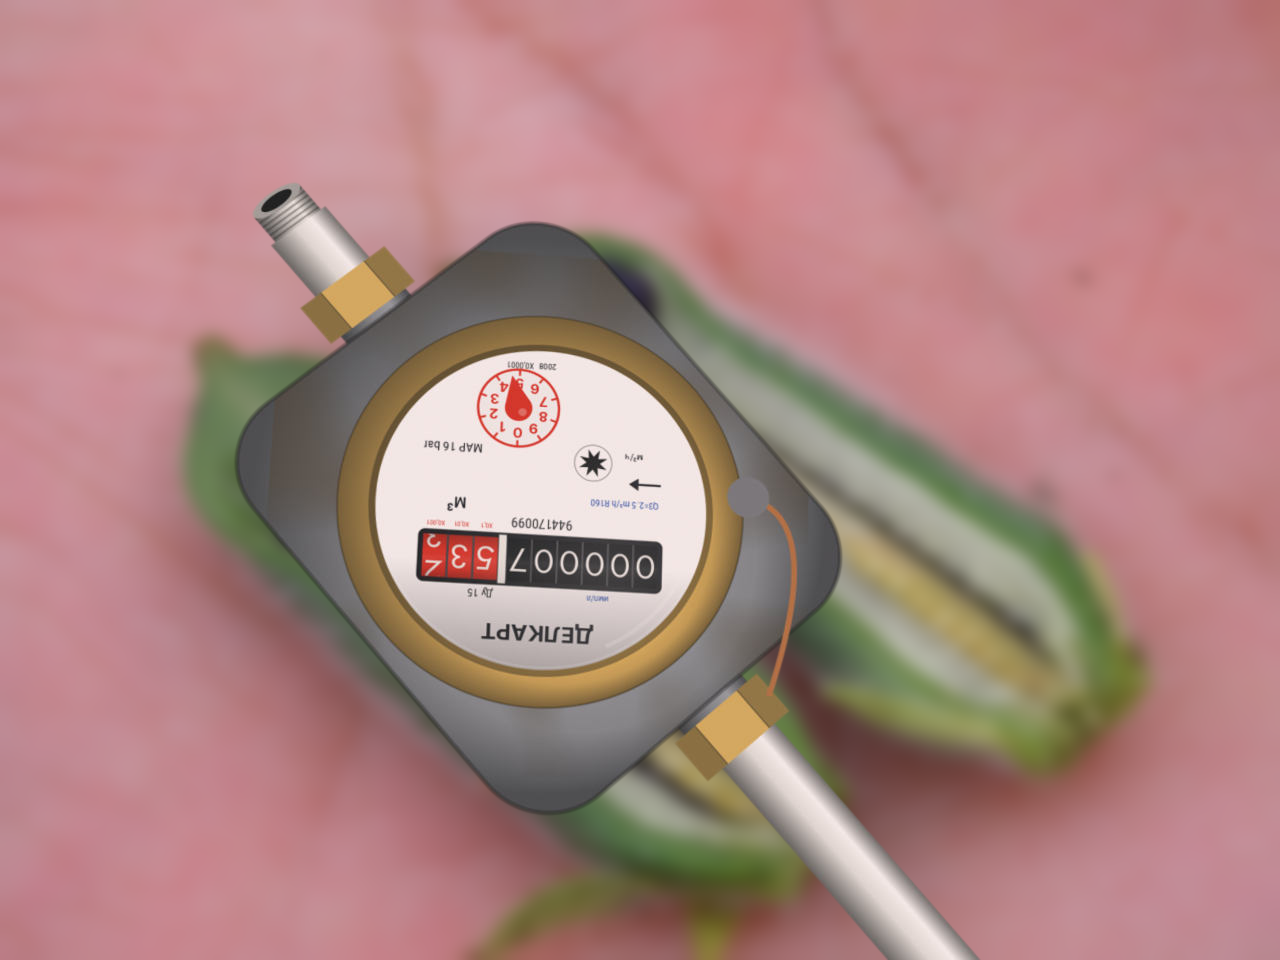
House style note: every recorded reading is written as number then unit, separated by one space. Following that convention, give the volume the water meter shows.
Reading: 7.5324 m³
